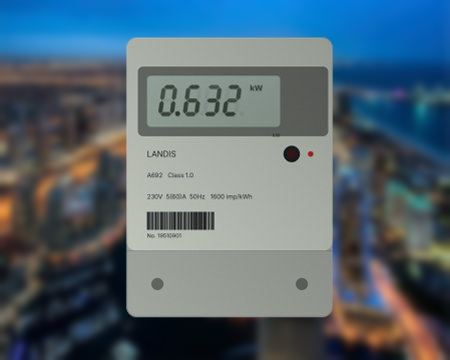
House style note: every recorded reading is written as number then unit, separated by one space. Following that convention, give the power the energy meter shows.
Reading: 0.632 kW
